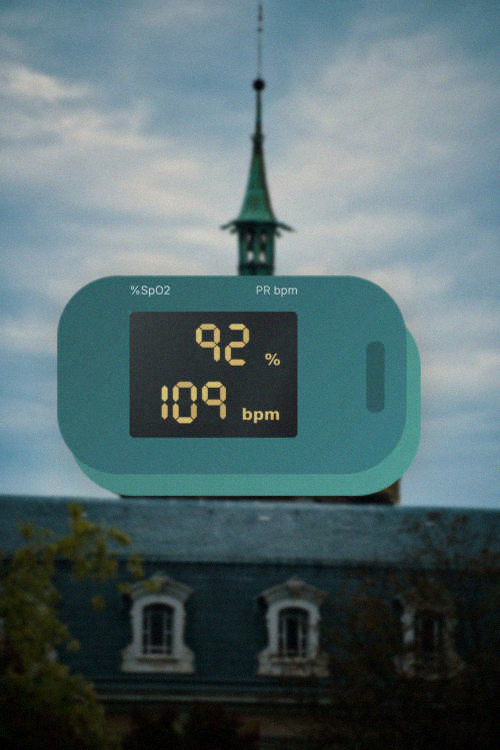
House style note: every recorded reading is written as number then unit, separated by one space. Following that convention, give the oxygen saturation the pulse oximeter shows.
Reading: 92 %
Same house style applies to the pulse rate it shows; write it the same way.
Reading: 109 bpm
